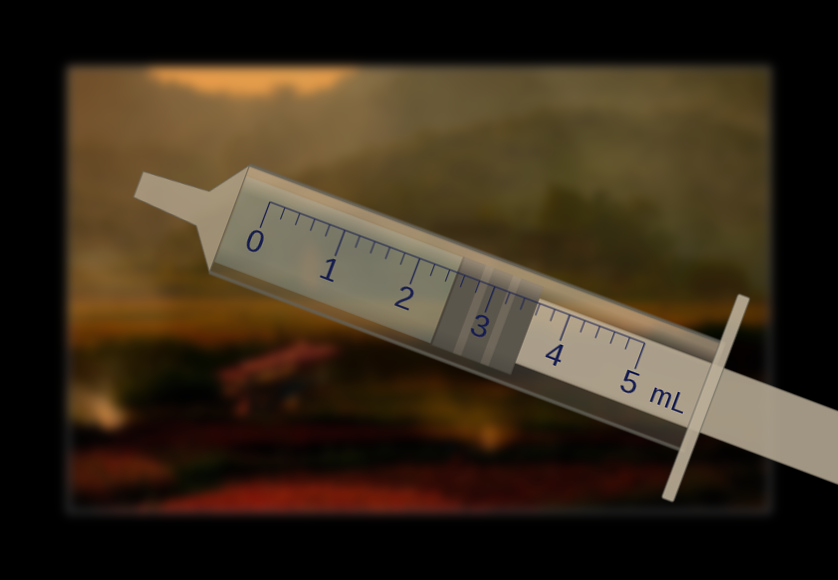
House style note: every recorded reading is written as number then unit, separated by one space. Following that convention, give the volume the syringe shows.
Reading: 2.5 mL
